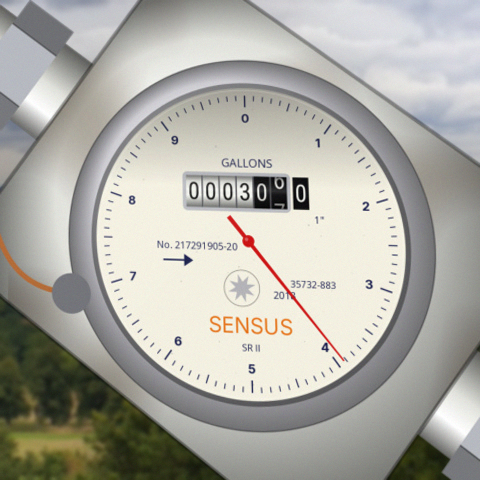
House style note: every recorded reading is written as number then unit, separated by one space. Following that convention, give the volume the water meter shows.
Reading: 3063.9 gal
